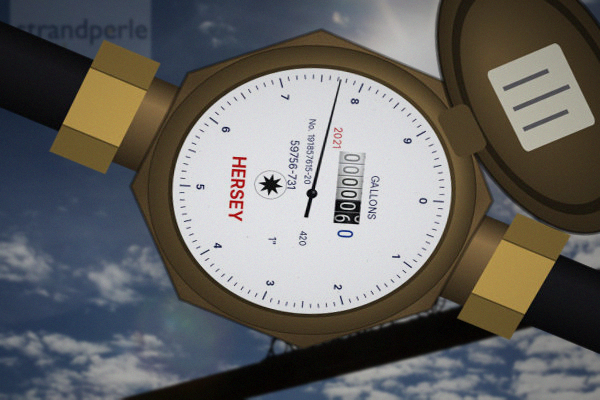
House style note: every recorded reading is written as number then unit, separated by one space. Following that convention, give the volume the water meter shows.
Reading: 57.7 gal
